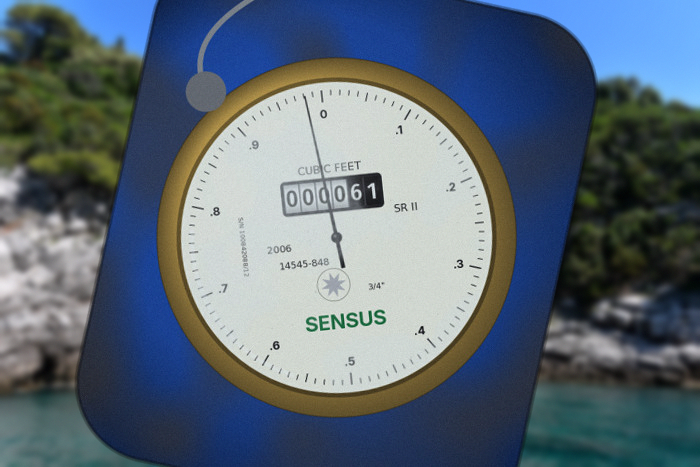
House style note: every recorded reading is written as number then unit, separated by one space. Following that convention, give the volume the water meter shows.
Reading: 60.98 ft³
